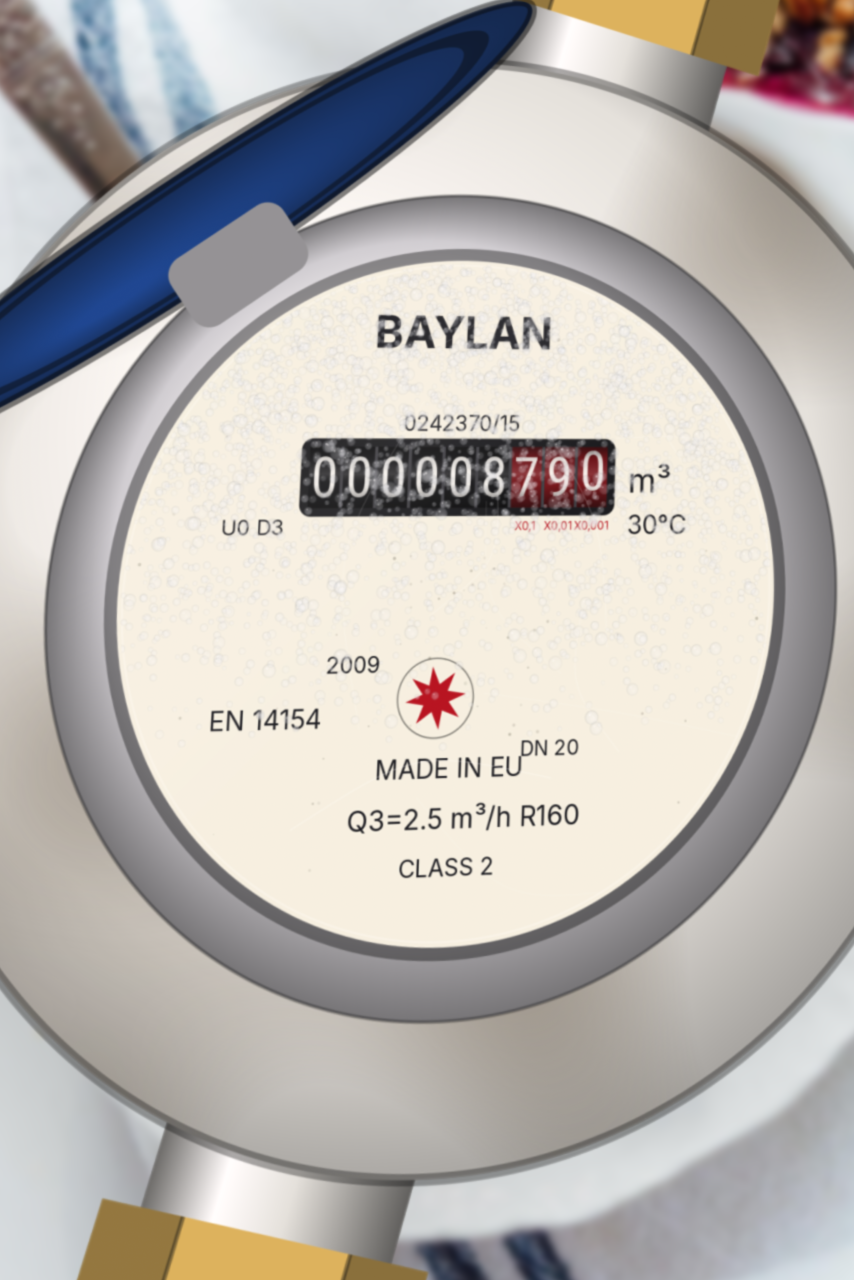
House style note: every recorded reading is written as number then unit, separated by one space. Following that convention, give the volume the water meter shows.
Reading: 8.790 m³
